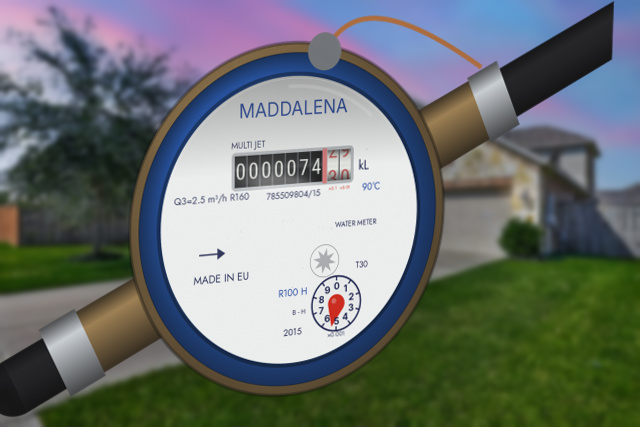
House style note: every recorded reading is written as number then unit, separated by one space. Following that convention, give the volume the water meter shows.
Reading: 74.295 kL
